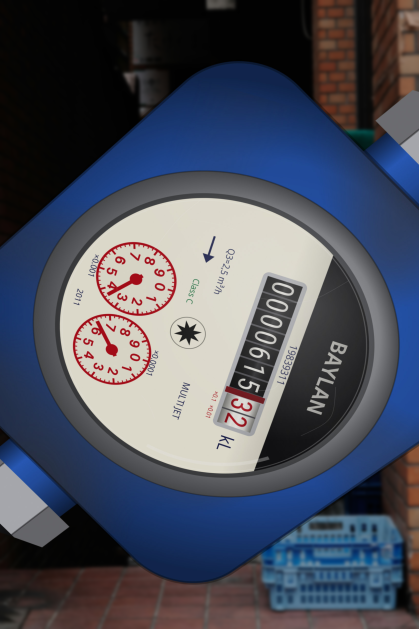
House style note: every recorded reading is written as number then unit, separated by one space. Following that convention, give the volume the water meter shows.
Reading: 615.3236 kL
